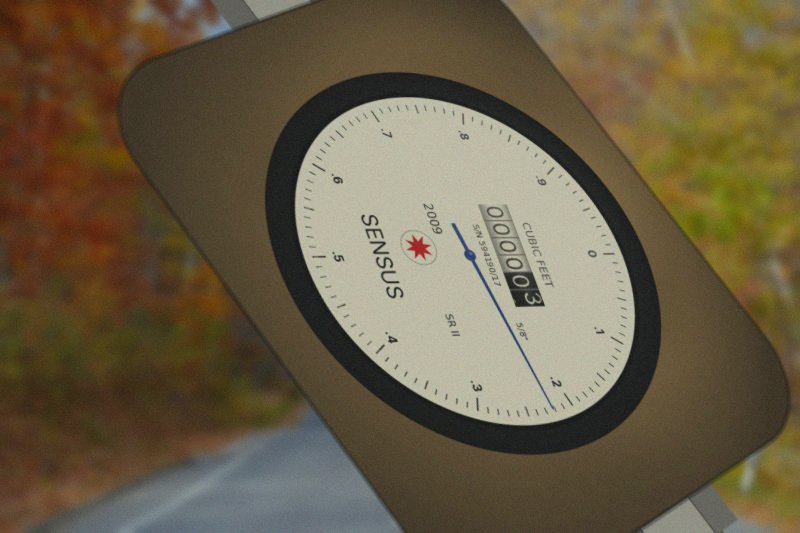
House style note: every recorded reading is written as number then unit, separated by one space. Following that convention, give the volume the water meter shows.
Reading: 3.22 ft³
